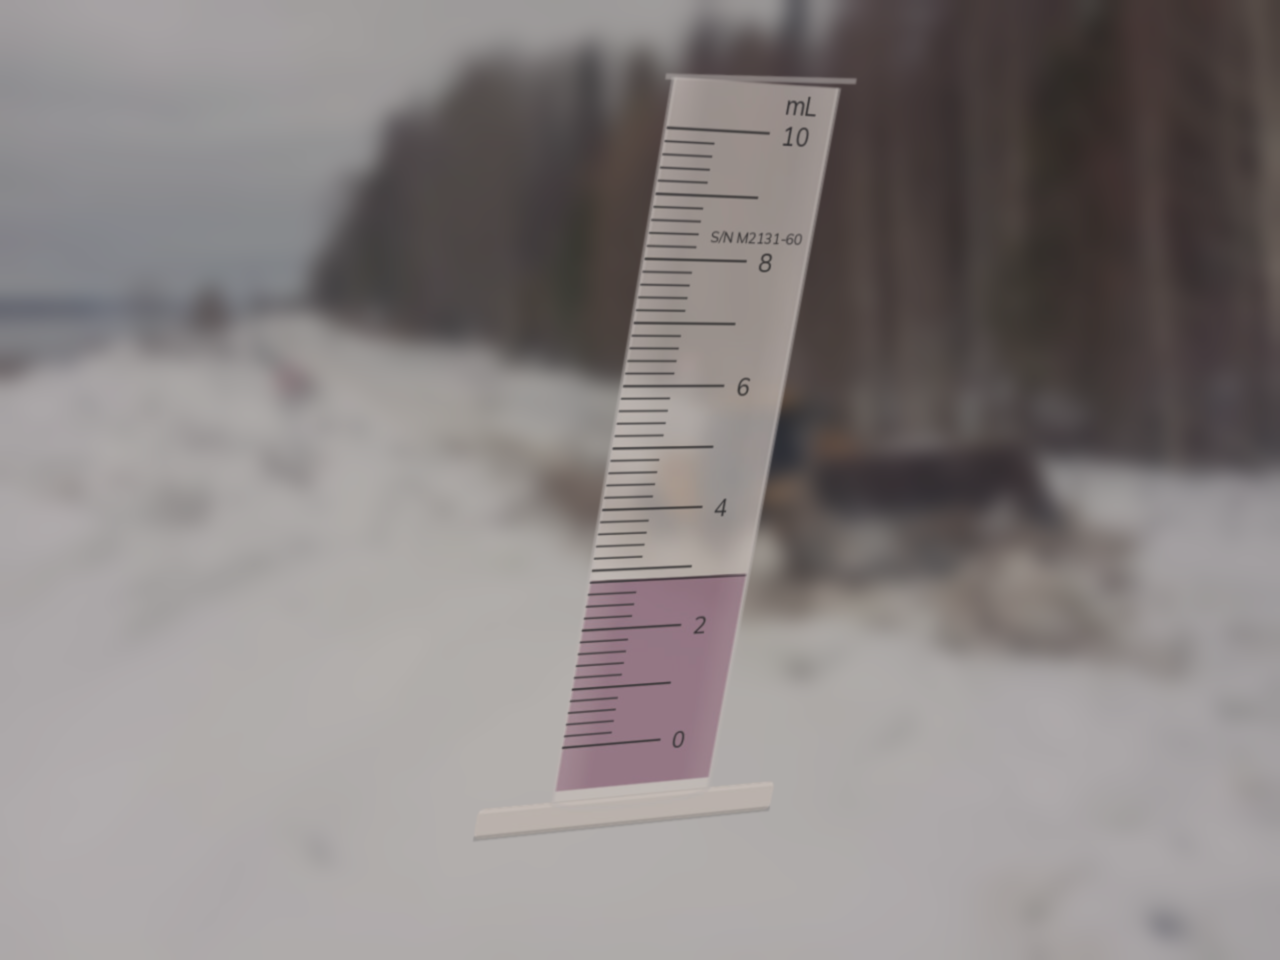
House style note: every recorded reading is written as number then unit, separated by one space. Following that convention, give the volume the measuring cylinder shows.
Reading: 2.8 mL
